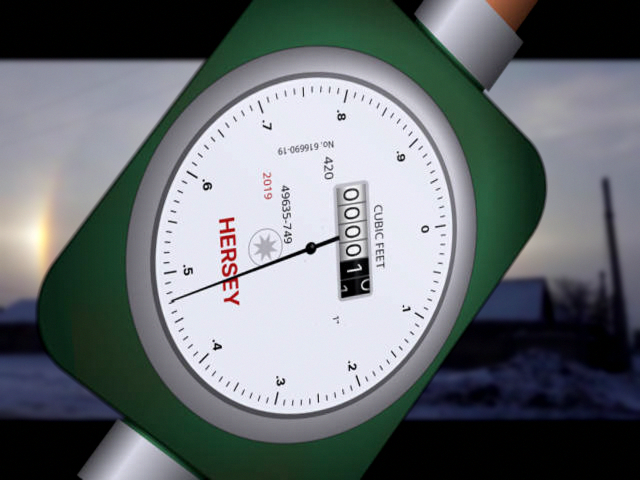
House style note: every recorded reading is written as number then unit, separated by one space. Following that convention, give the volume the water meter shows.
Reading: 10.47 ft³
